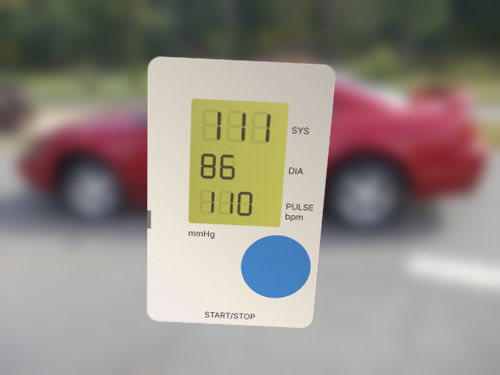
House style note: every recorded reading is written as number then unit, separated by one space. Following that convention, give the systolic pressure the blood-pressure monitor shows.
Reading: 111 mmHg
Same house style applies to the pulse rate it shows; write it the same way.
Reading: 110 bpm
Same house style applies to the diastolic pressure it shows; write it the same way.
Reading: 86 mmHg
